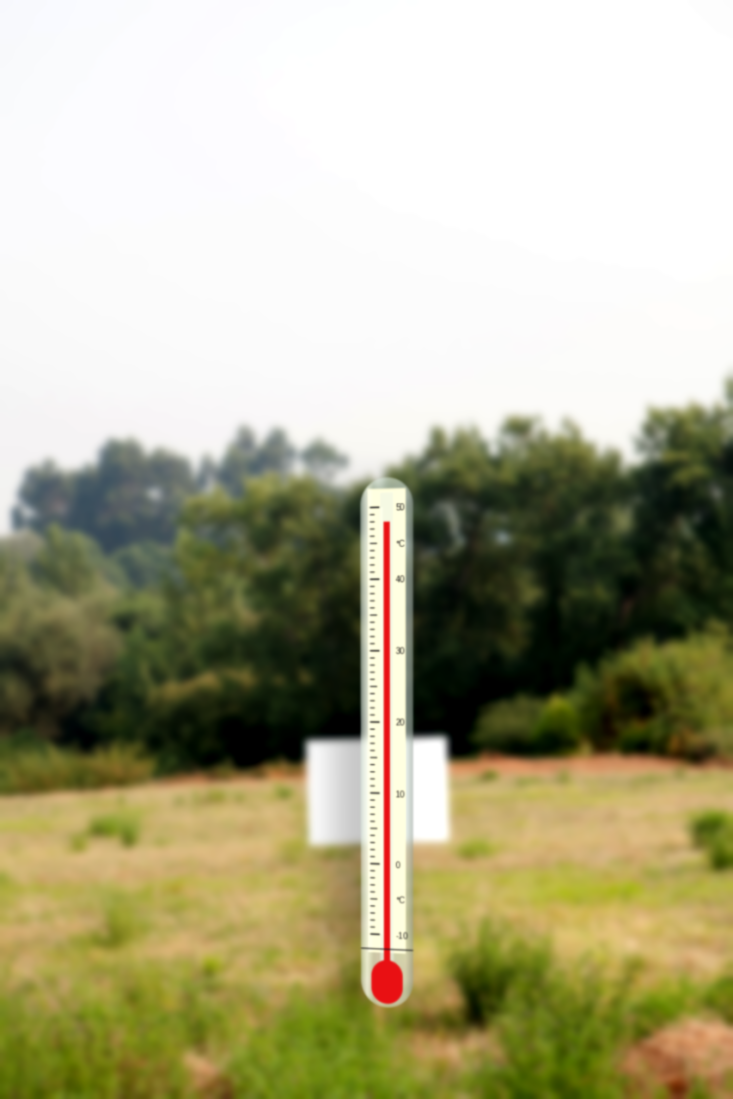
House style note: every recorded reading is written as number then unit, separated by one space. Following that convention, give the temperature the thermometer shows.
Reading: 48 °C
